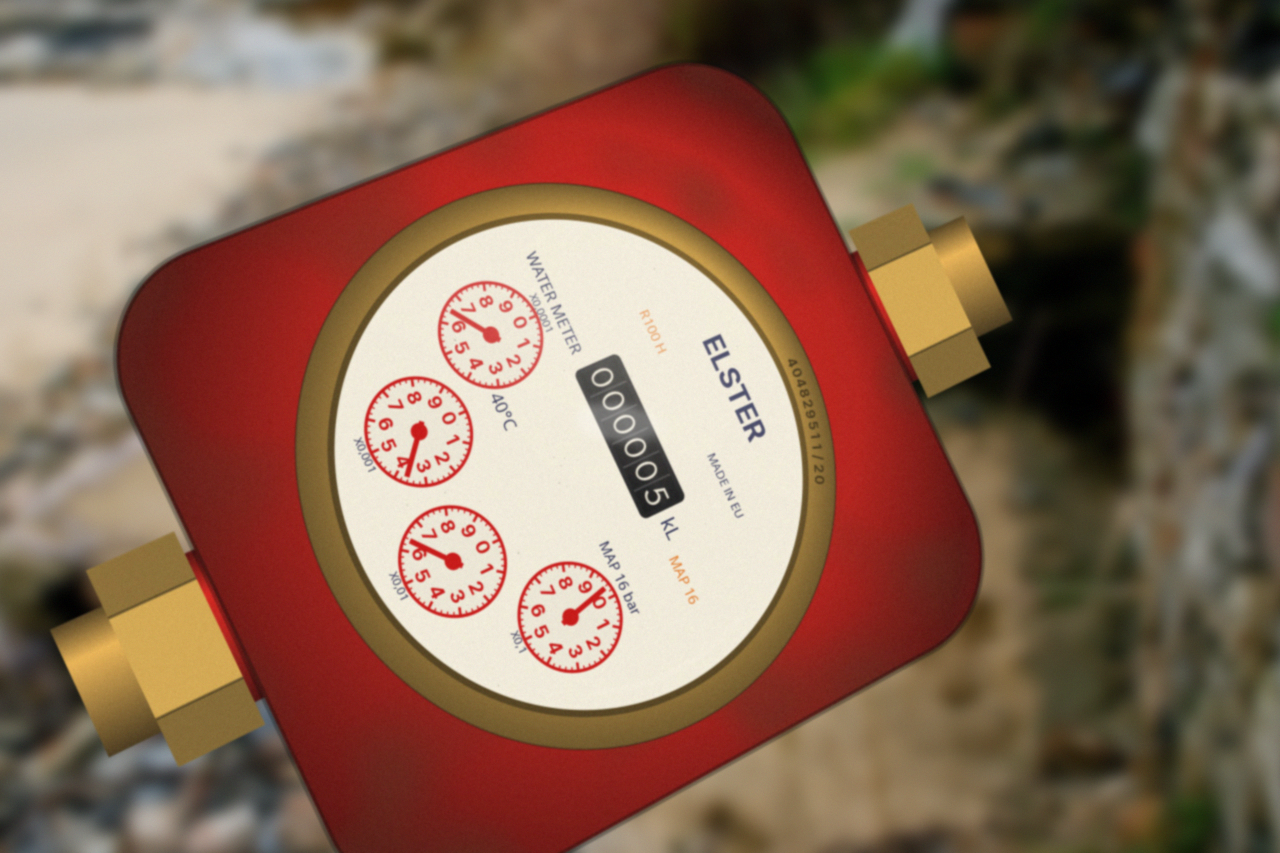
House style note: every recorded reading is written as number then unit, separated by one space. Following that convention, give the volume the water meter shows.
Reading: 4.9636 kL
